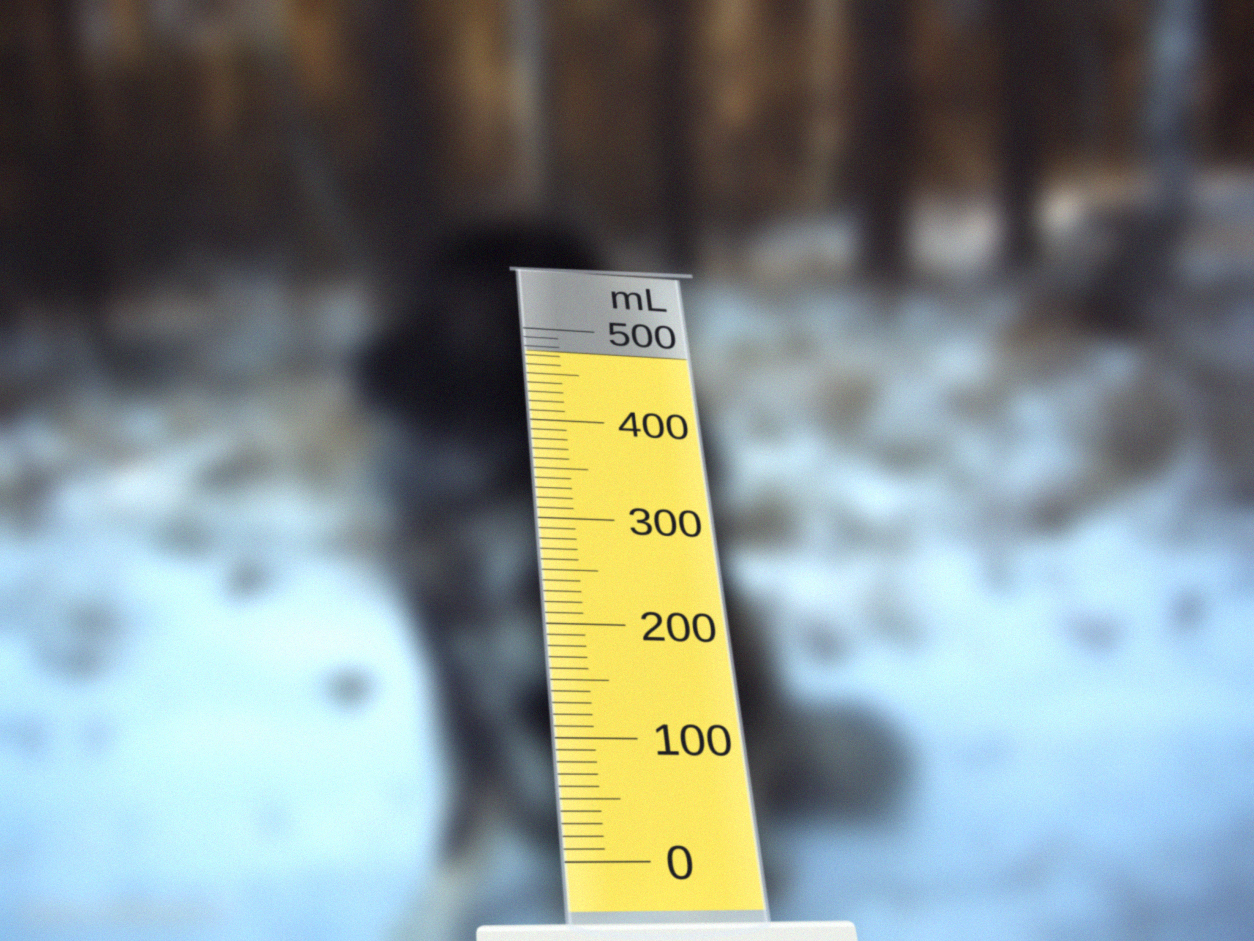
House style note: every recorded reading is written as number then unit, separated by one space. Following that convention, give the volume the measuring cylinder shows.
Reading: 475 mL
